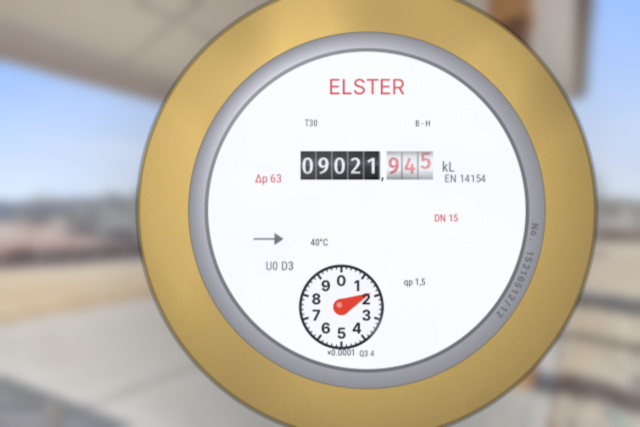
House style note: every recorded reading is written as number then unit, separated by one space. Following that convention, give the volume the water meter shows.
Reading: 9021.9451 kL
